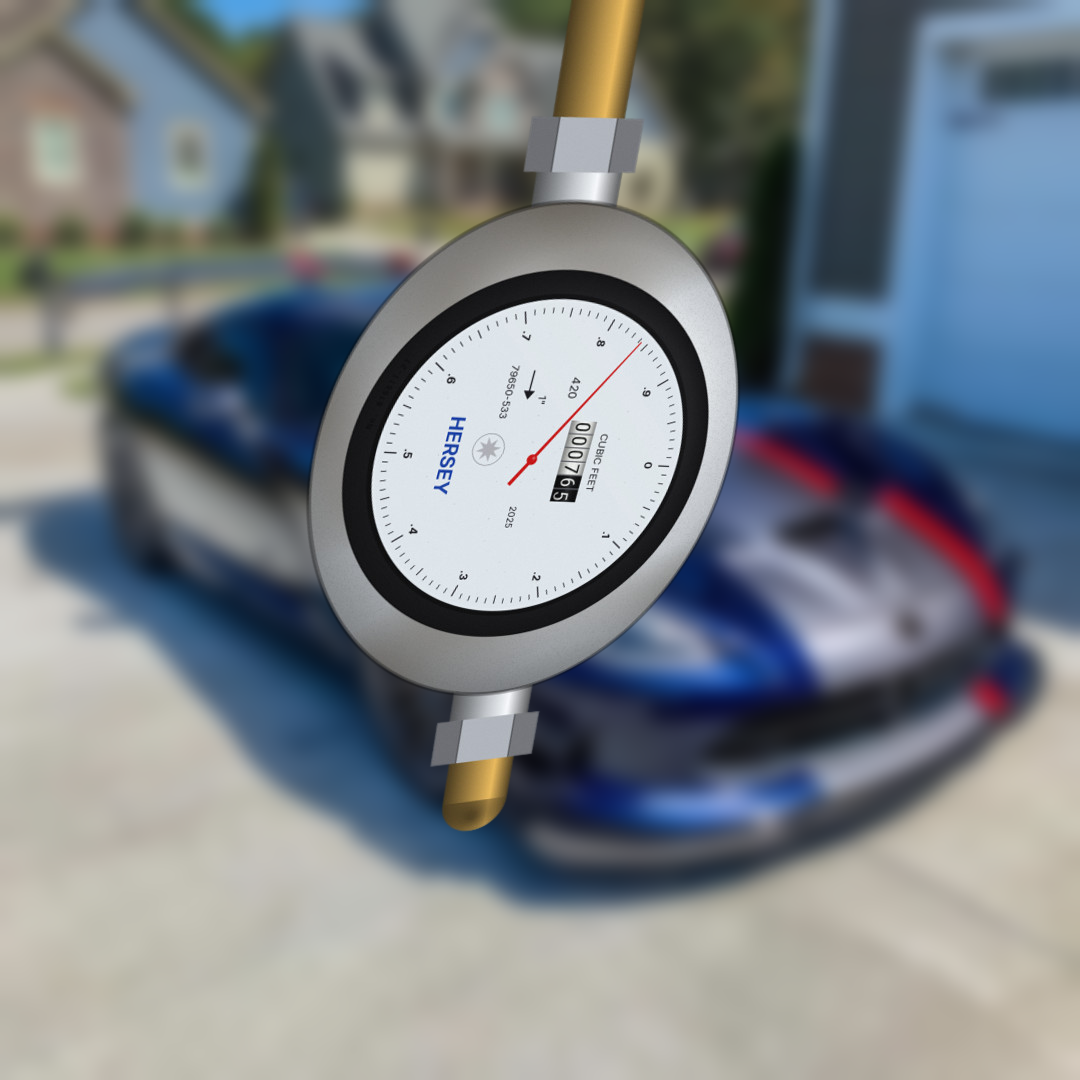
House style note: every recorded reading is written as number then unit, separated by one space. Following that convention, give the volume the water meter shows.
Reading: 764.84 ft³
